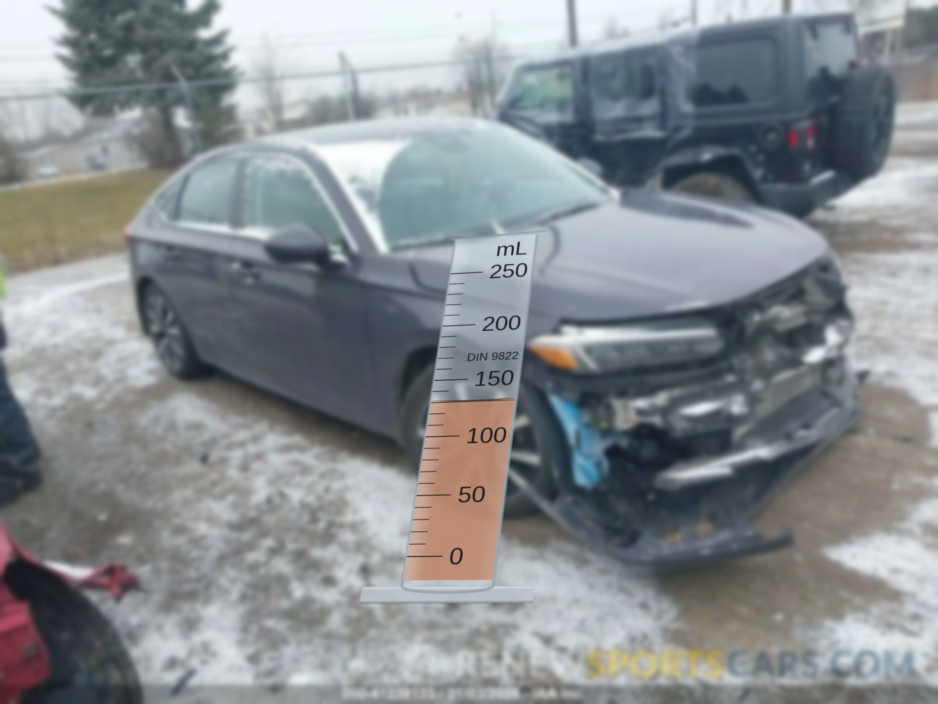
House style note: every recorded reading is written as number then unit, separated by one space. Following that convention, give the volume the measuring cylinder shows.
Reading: 130 mL
